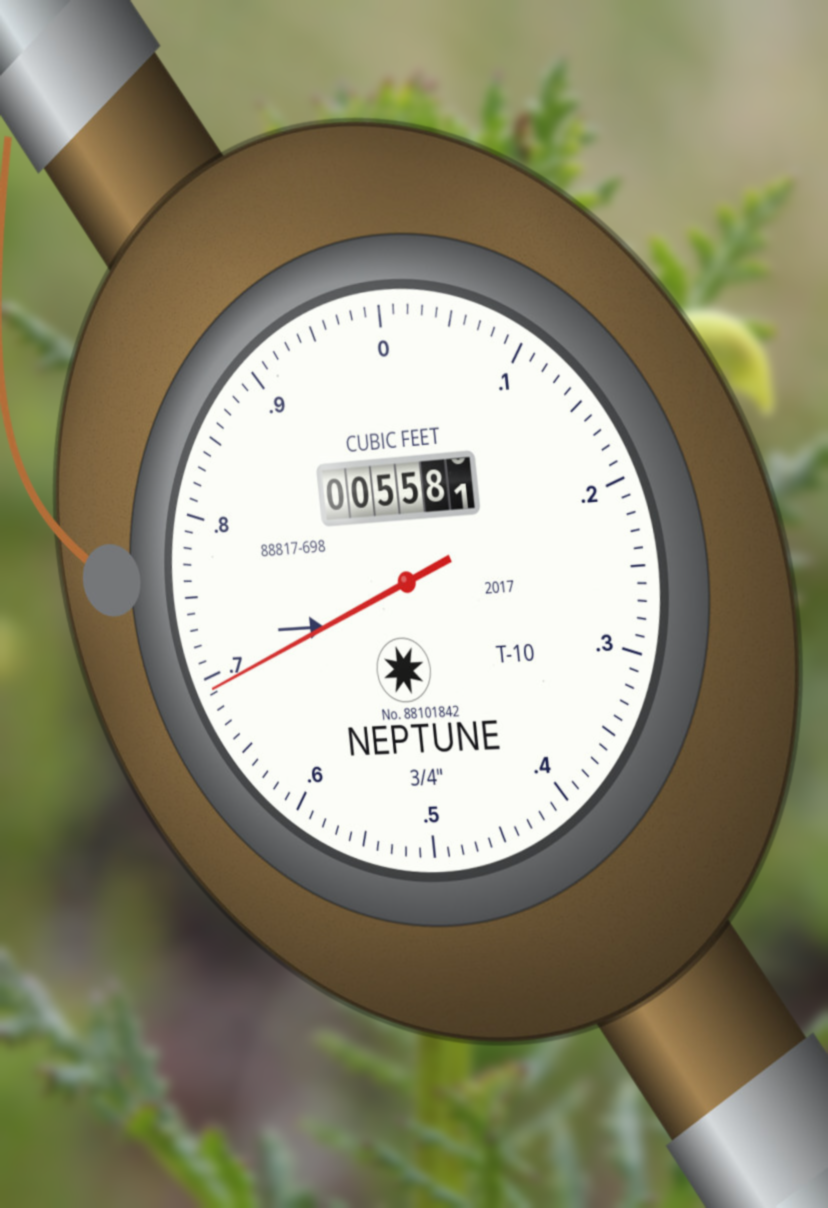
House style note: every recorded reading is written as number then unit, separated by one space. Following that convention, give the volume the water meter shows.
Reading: 5580.69 ft³
